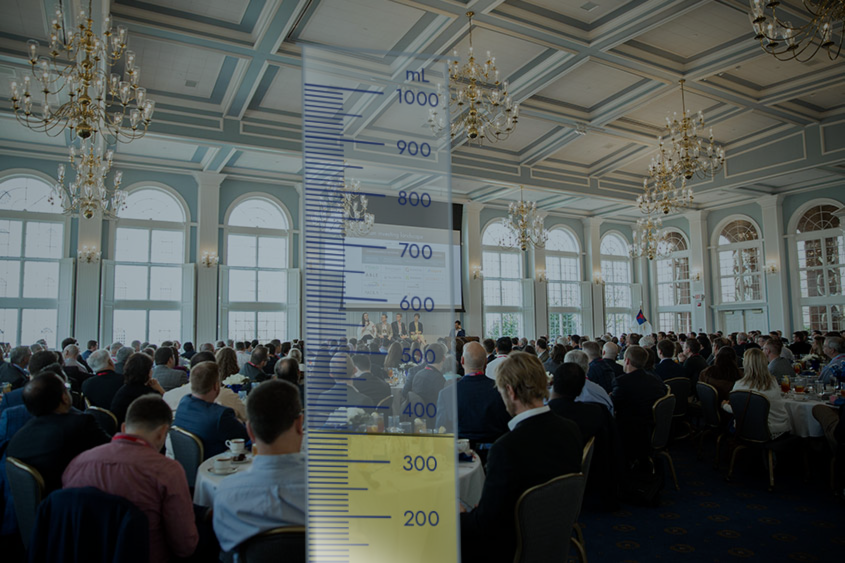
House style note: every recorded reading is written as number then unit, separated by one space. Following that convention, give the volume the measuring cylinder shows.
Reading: 350 mL
